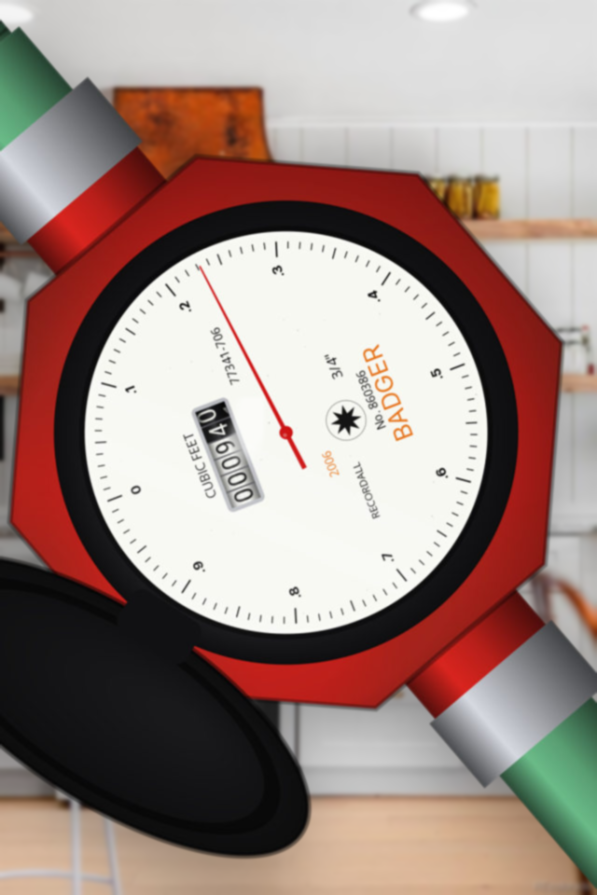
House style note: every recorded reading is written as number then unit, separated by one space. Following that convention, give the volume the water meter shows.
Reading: 940.23 ft³
